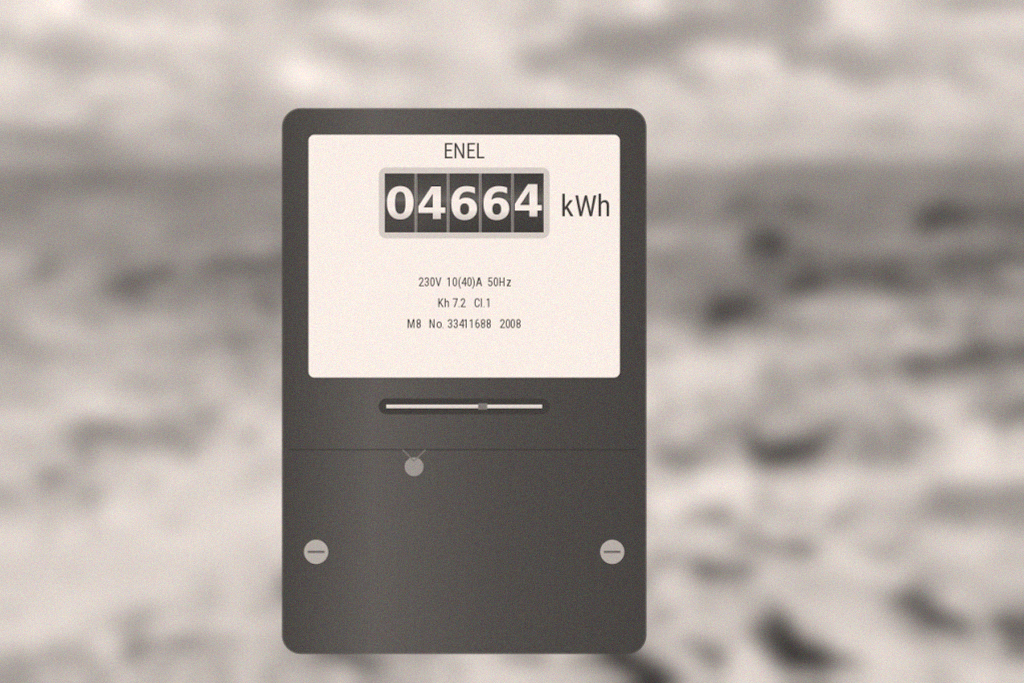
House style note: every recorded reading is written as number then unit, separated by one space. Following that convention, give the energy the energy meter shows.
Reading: 4664 kWh
